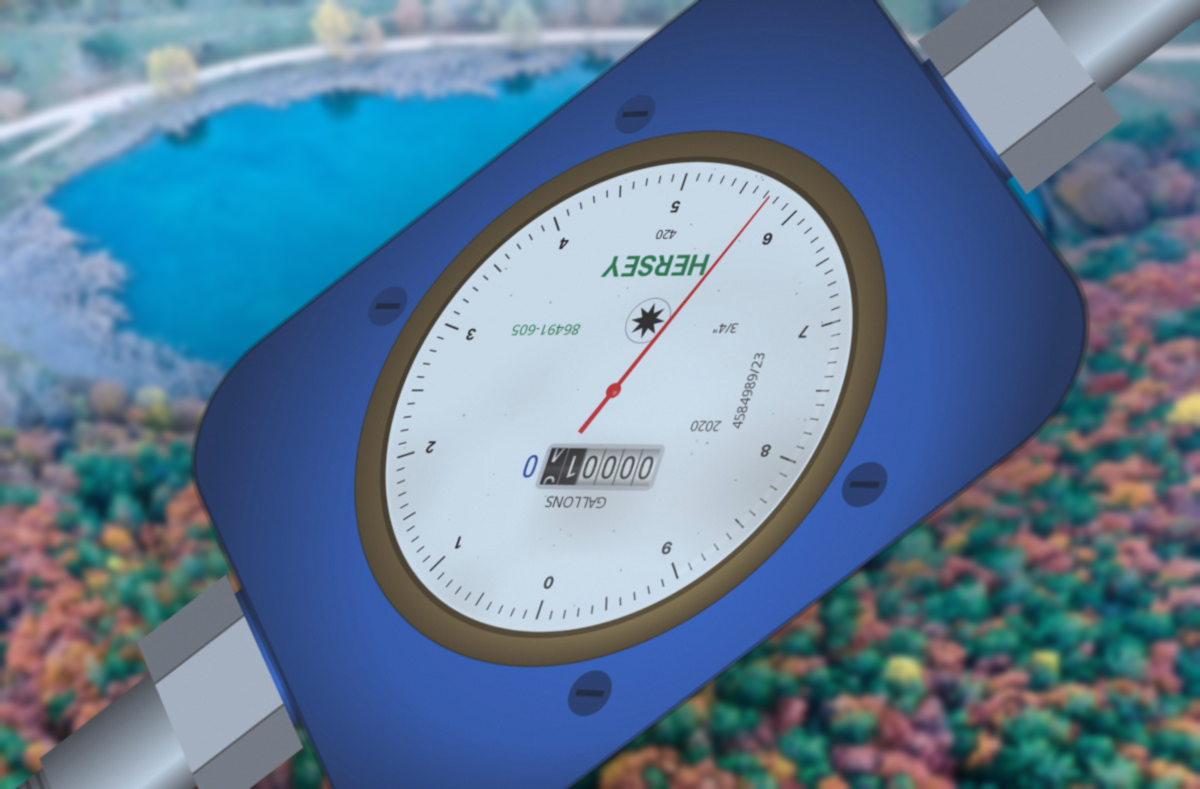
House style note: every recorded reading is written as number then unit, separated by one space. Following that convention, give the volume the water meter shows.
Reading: 135.7 gal
